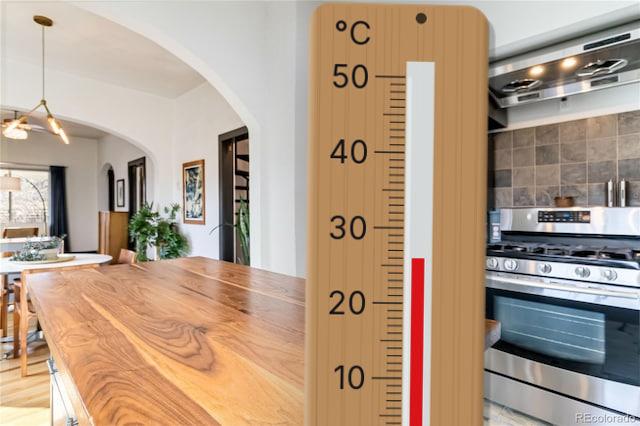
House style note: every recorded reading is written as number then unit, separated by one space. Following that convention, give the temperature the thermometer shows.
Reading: 26 °C
